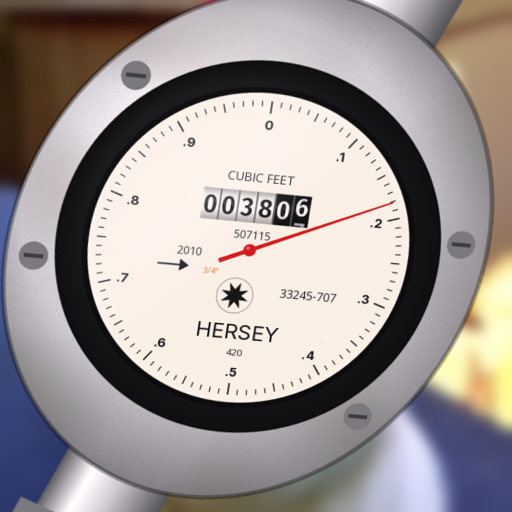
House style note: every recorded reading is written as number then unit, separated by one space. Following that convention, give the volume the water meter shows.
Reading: 3806.18 ft³
